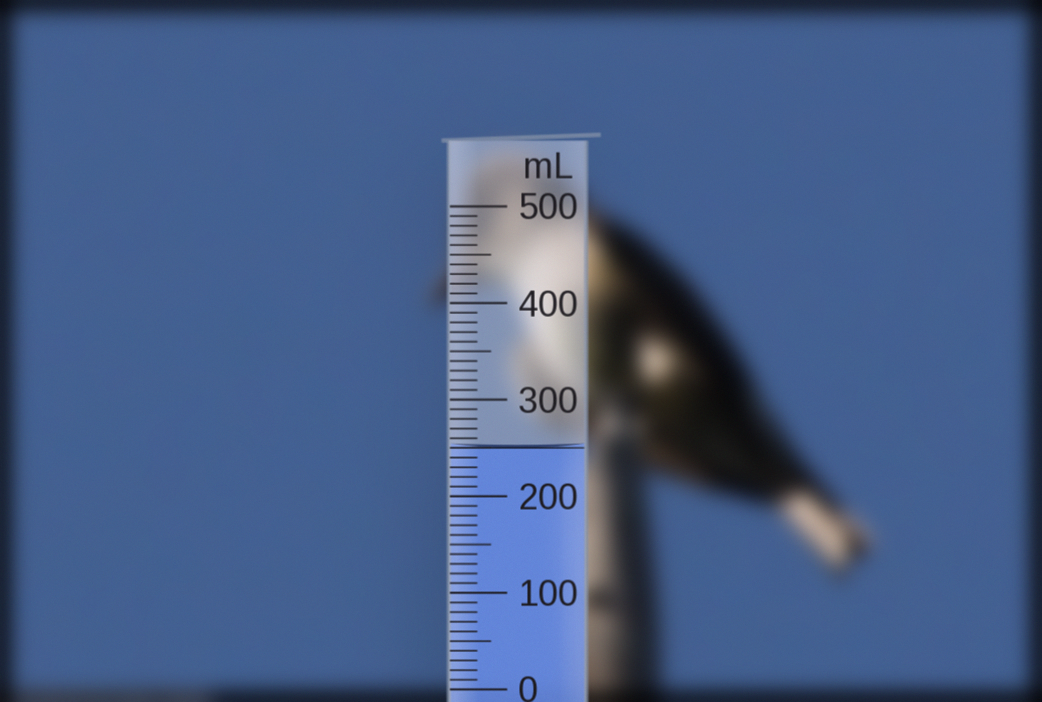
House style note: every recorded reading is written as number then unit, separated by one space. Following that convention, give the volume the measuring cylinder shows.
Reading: 250 mL
